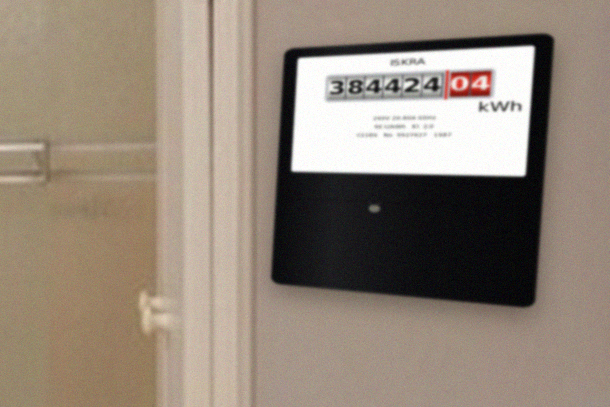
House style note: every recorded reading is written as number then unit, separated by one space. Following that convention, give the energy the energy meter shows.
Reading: 384424.04 kWh
